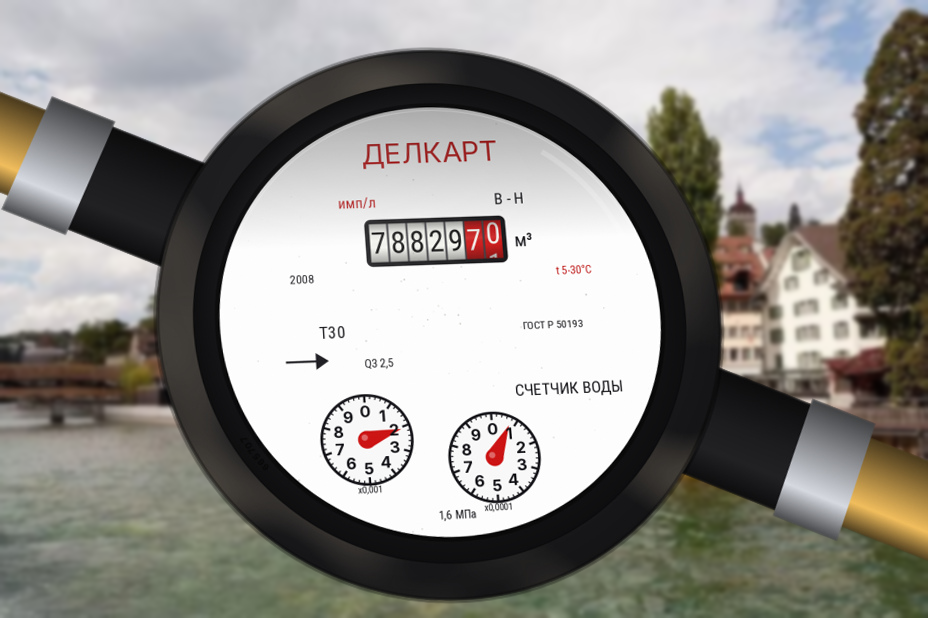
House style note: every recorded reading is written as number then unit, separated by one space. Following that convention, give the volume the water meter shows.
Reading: 78829.7020 m³
